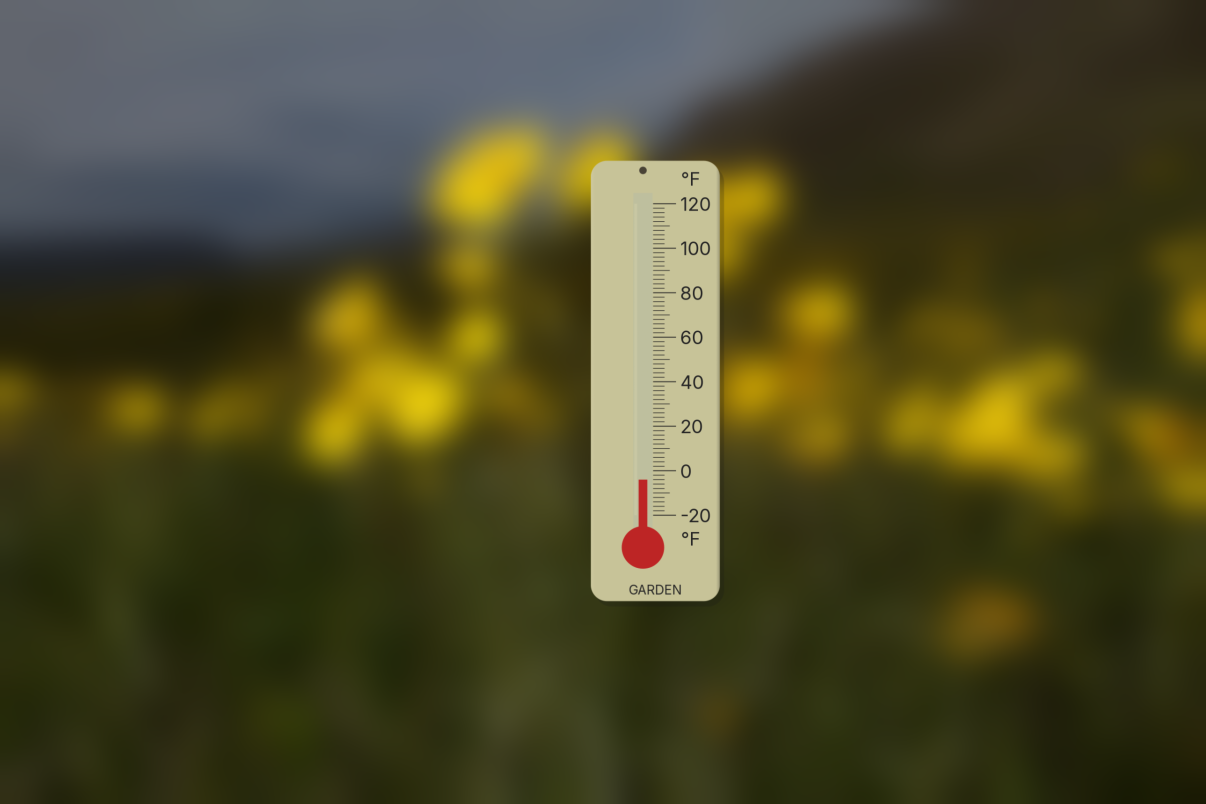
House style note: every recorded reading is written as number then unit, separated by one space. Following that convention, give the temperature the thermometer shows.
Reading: -4 °F
